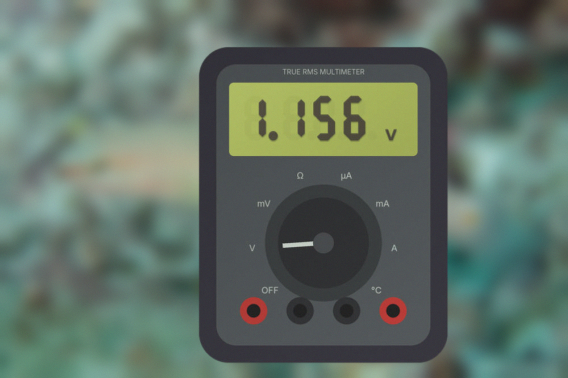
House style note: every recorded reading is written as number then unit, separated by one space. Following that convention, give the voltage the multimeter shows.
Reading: 1.156 V
